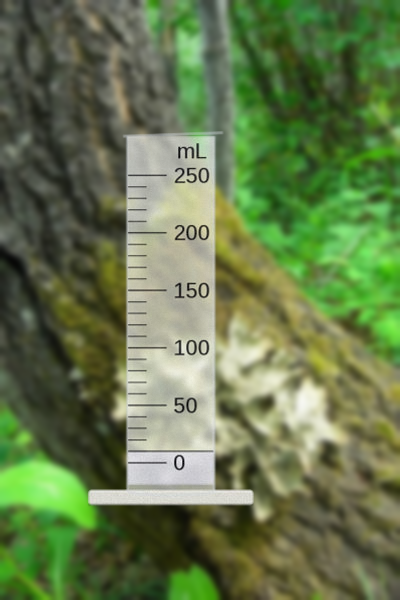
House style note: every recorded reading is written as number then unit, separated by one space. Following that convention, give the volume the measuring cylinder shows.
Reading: 10 mL
